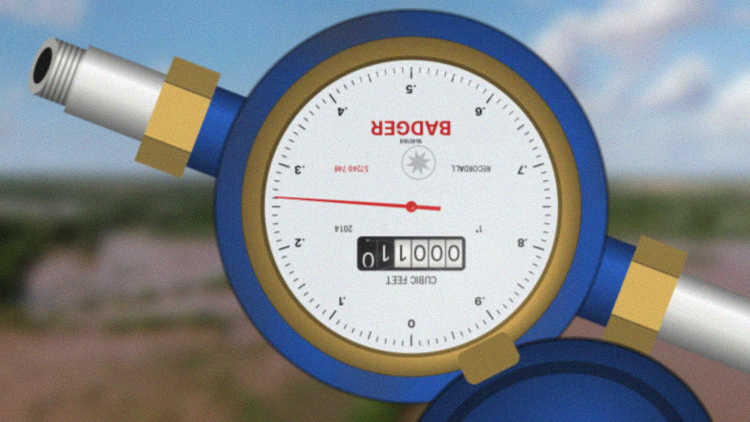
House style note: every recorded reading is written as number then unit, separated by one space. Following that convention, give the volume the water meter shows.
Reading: 110.26 ft³
